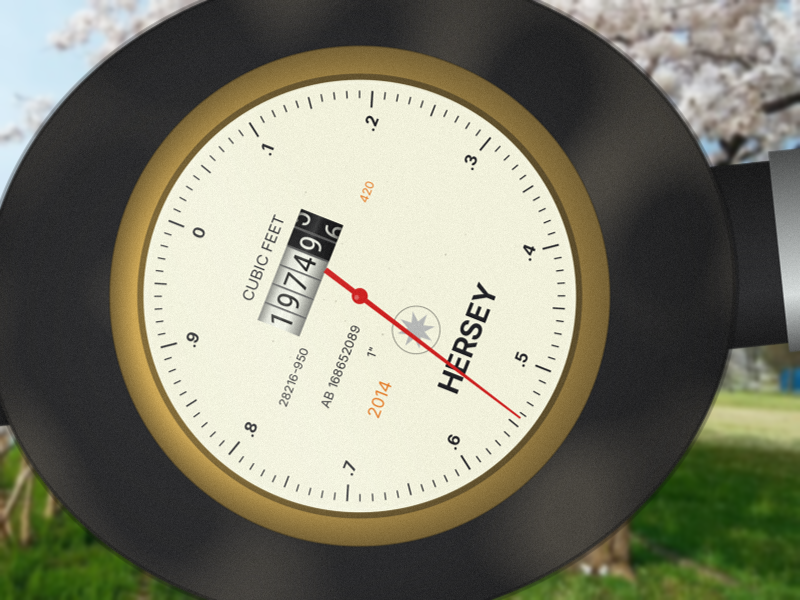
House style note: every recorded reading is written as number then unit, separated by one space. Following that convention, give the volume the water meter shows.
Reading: 197495.54 ft³
